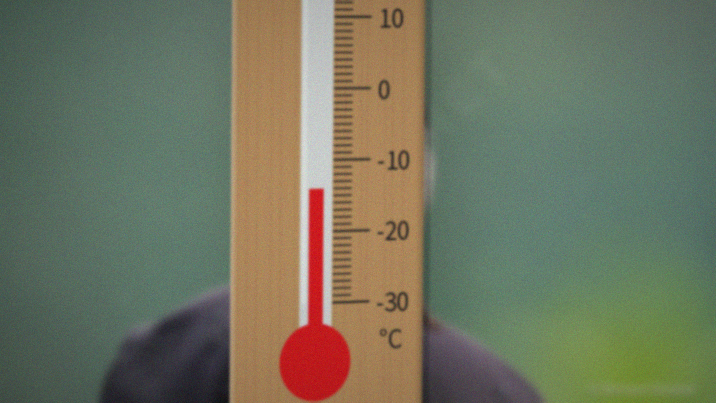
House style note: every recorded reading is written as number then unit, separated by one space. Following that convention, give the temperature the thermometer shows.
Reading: -14 °C
